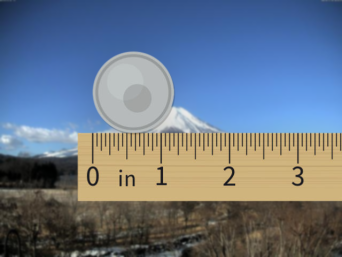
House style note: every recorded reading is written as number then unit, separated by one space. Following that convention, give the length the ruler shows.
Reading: 1.1875 in
